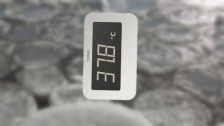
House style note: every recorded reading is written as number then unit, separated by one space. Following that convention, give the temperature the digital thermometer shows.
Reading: 37.8 °C
